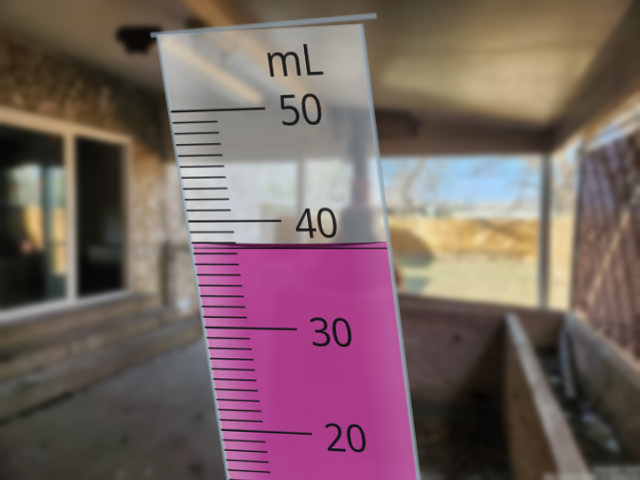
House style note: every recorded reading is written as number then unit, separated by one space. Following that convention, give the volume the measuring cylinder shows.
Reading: 37.5 mL
